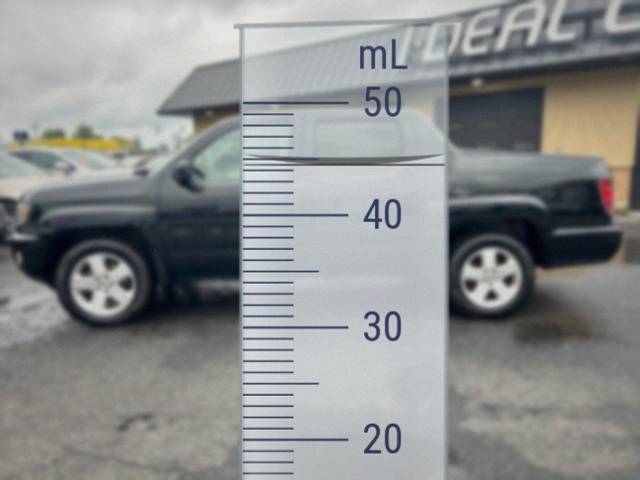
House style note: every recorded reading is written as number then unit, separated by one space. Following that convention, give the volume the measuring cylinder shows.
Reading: 44.5 mL
